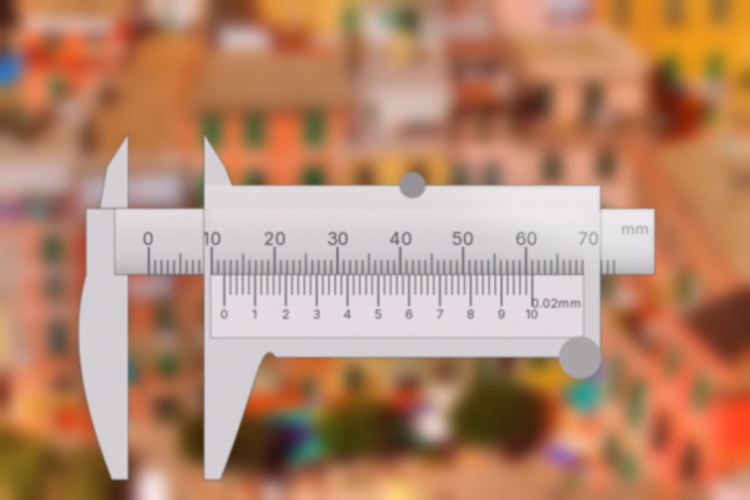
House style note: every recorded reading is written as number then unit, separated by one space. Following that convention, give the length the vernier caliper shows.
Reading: 12.0 mm
